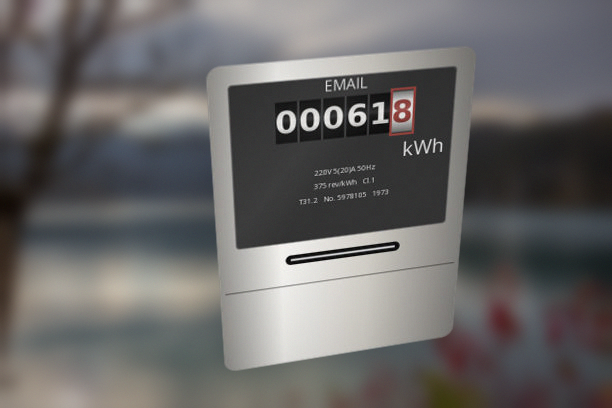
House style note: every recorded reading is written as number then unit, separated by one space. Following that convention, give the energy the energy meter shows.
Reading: 61.8 kWh
